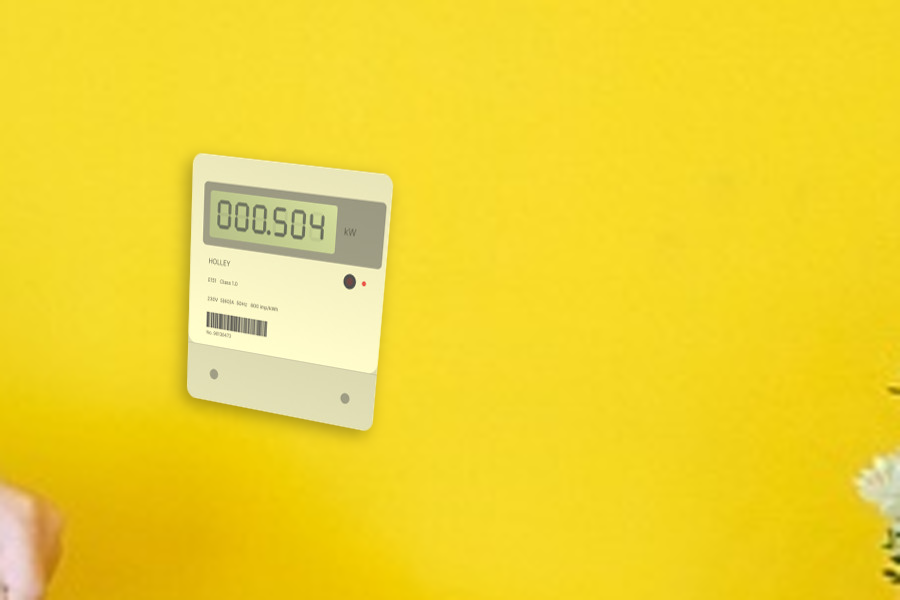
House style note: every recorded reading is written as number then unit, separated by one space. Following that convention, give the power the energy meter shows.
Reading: 0.504 kW
